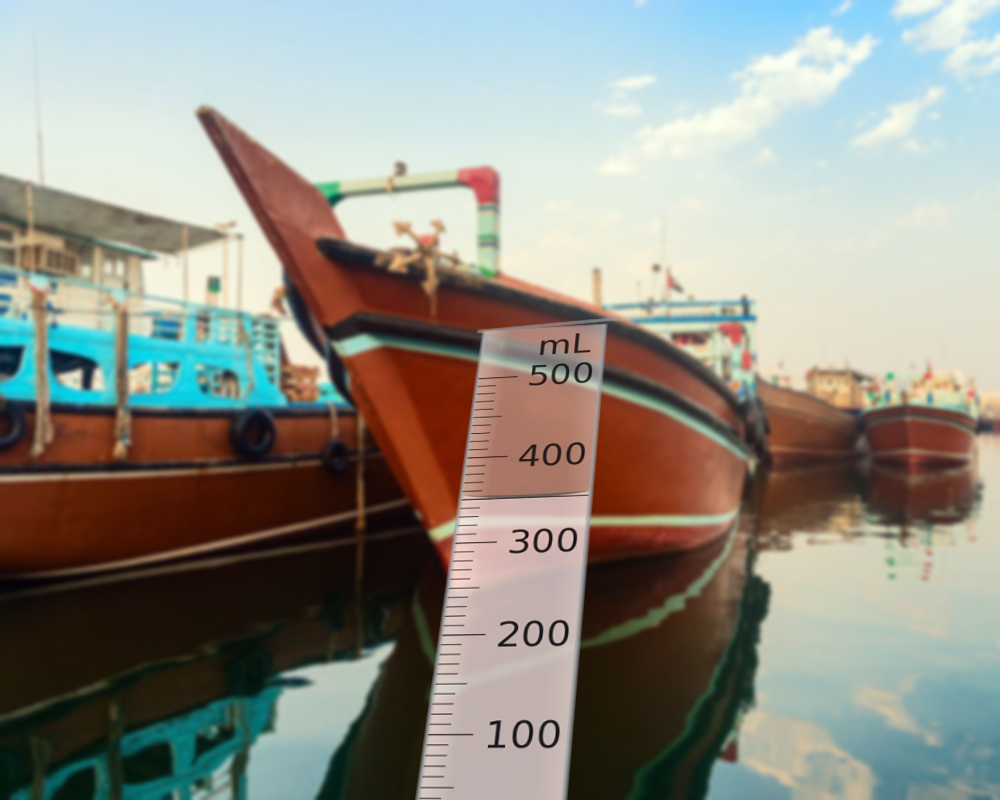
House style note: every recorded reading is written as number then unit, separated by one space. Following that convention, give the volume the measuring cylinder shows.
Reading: 350 mL
